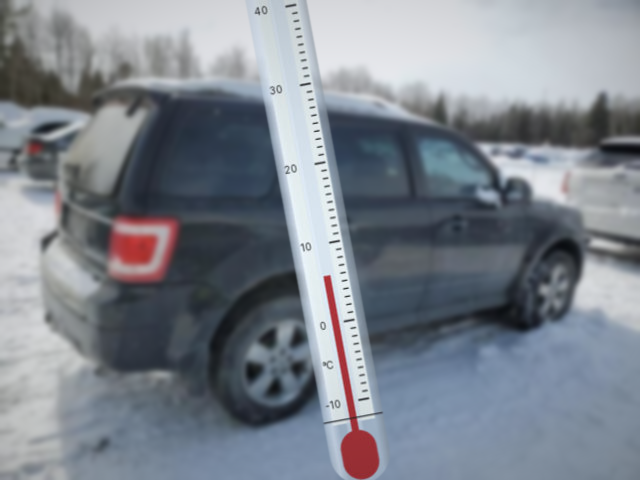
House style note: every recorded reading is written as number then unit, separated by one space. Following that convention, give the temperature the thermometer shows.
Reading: 6 °C
